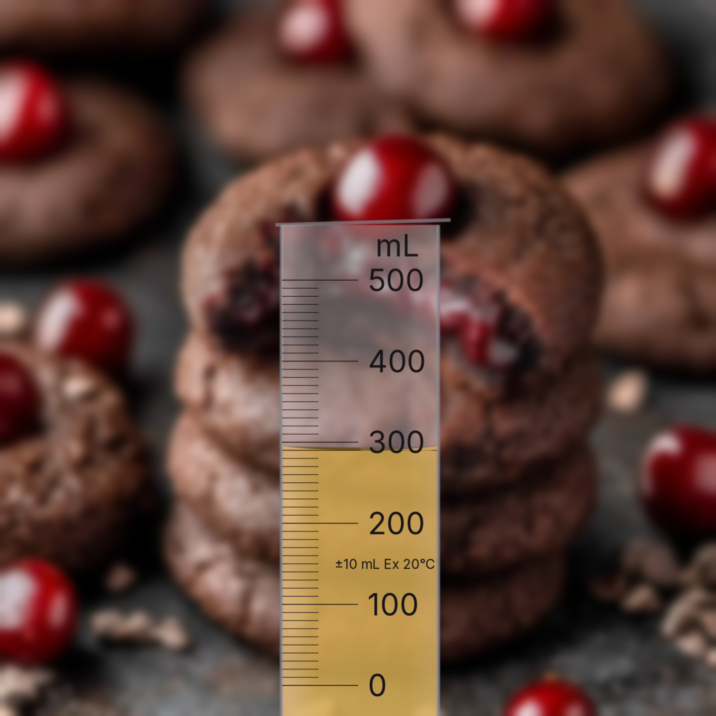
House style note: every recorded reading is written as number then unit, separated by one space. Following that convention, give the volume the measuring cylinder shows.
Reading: 290 mL
